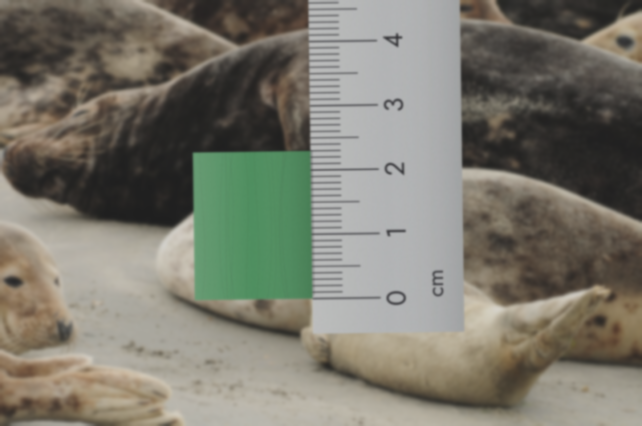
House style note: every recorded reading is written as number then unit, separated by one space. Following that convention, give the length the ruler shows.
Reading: 2.3 cm
